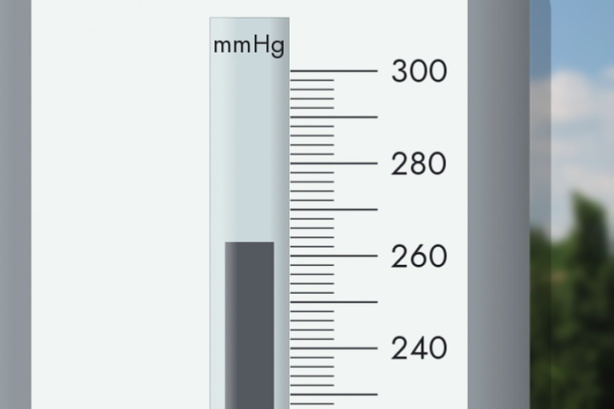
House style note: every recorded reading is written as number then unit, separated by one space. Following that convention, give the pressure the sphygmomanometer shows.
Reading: 263 mmHg
